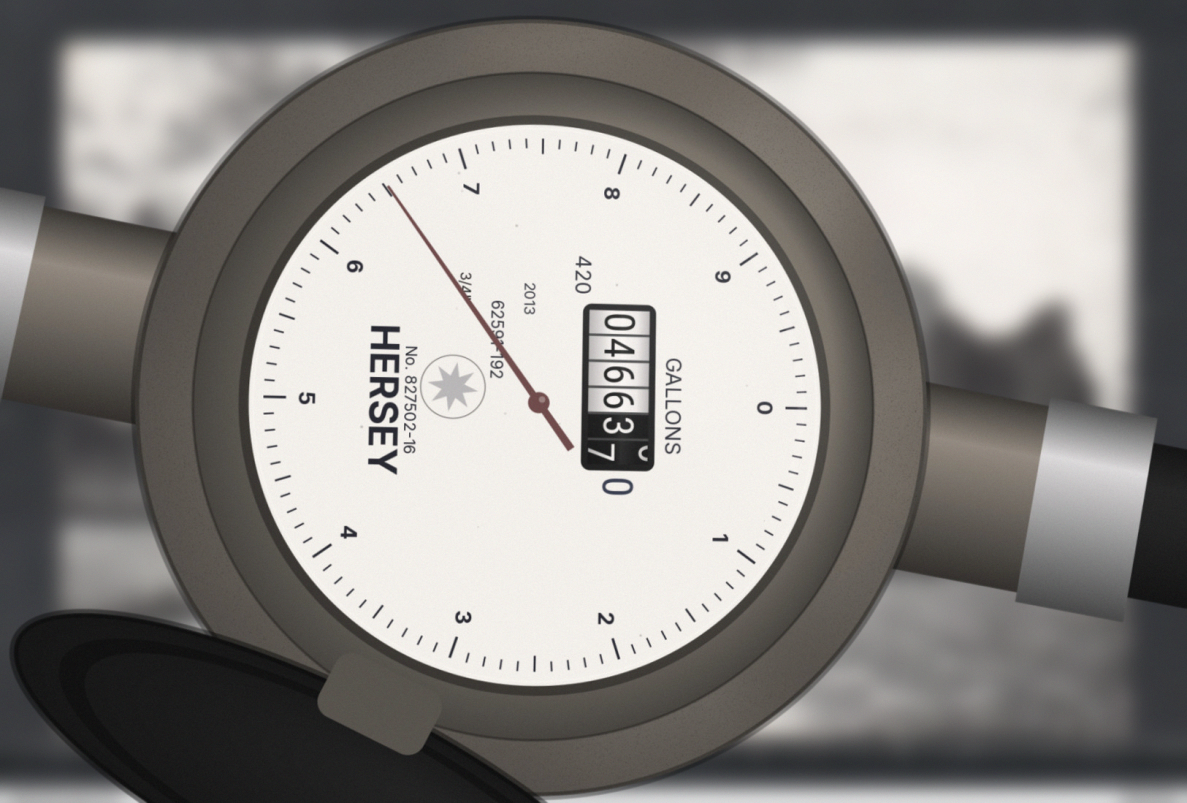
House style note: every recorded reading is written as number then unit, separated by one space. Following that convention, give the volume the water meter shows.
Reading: 466366.5 gal
